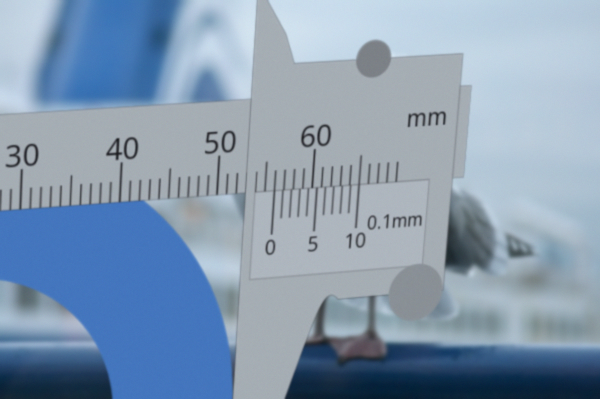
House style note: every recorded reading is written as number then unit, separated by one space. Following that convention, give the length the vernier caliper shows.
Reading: 56.0 mm
